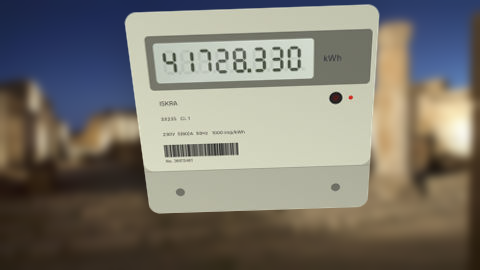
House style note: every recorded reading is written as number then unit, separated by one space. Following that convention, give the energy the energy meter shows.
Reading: 41728.330 kWh
